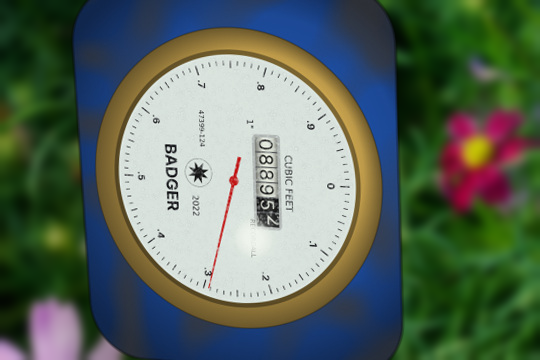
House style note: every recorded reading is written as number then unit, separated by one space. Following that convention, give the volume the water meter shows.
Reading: 88952.29 ft³
